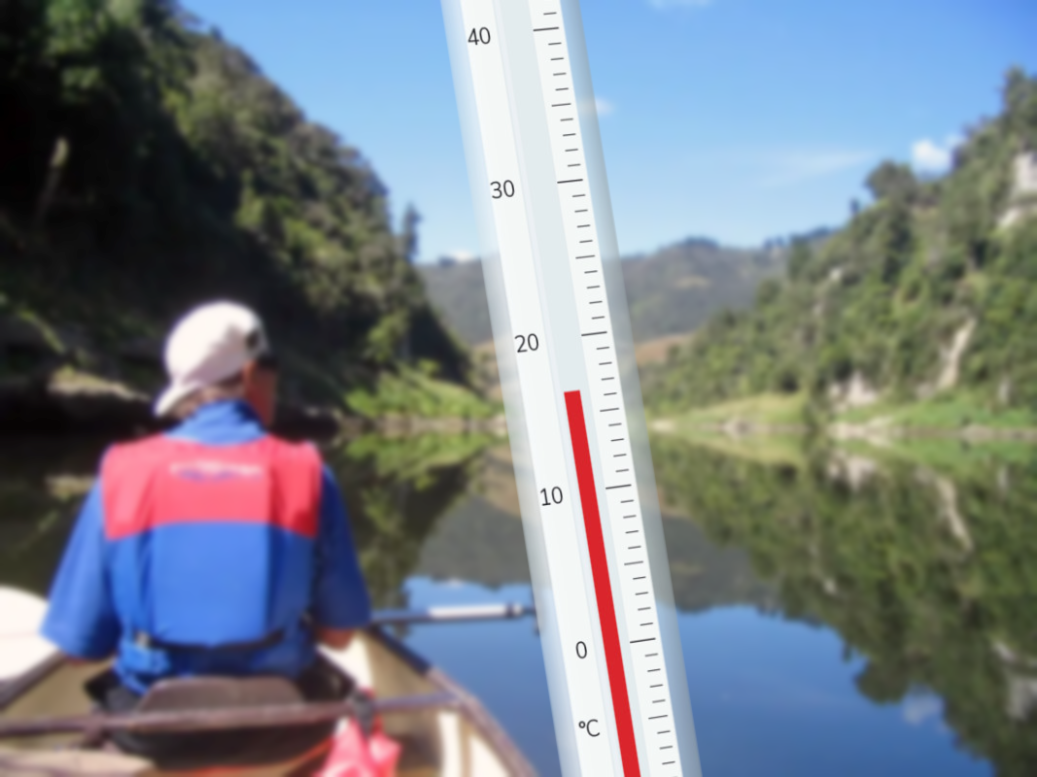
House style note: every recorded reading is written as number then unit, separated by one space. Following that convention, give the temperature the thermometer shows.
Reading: 16.5 °C
